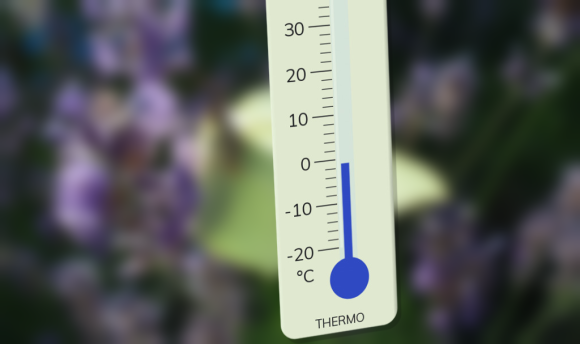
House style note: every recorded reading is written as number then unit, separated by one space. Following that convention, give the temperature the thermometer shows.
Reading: -1 °C
